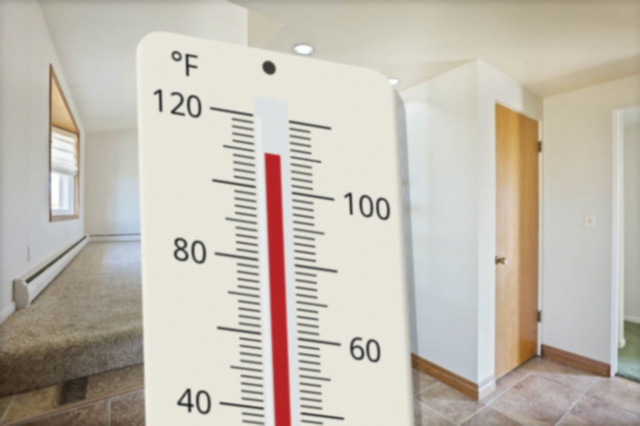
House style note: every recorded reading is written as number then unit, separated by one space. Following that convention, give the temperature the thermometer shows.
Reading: 110 °F
